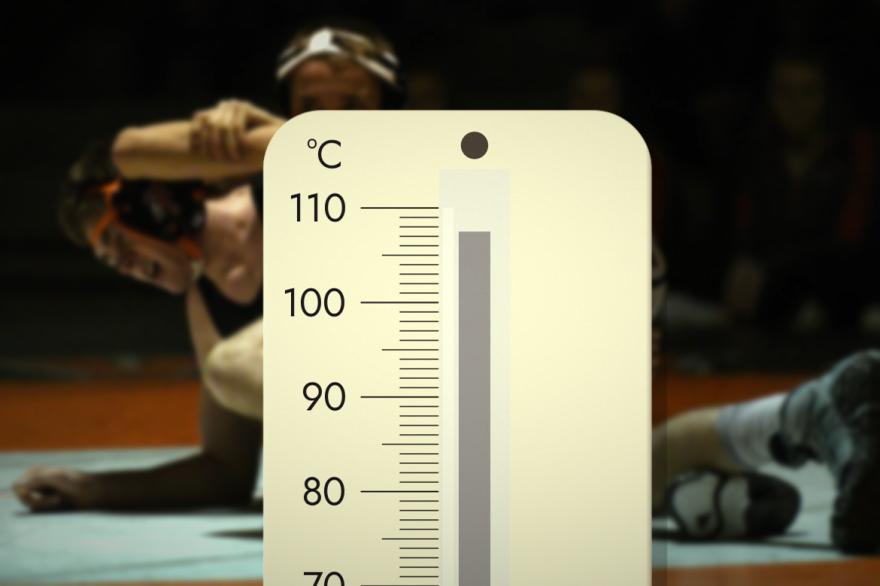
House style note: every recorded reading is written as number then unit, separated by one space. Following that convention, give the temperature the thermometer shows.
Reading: 107.5 °C
